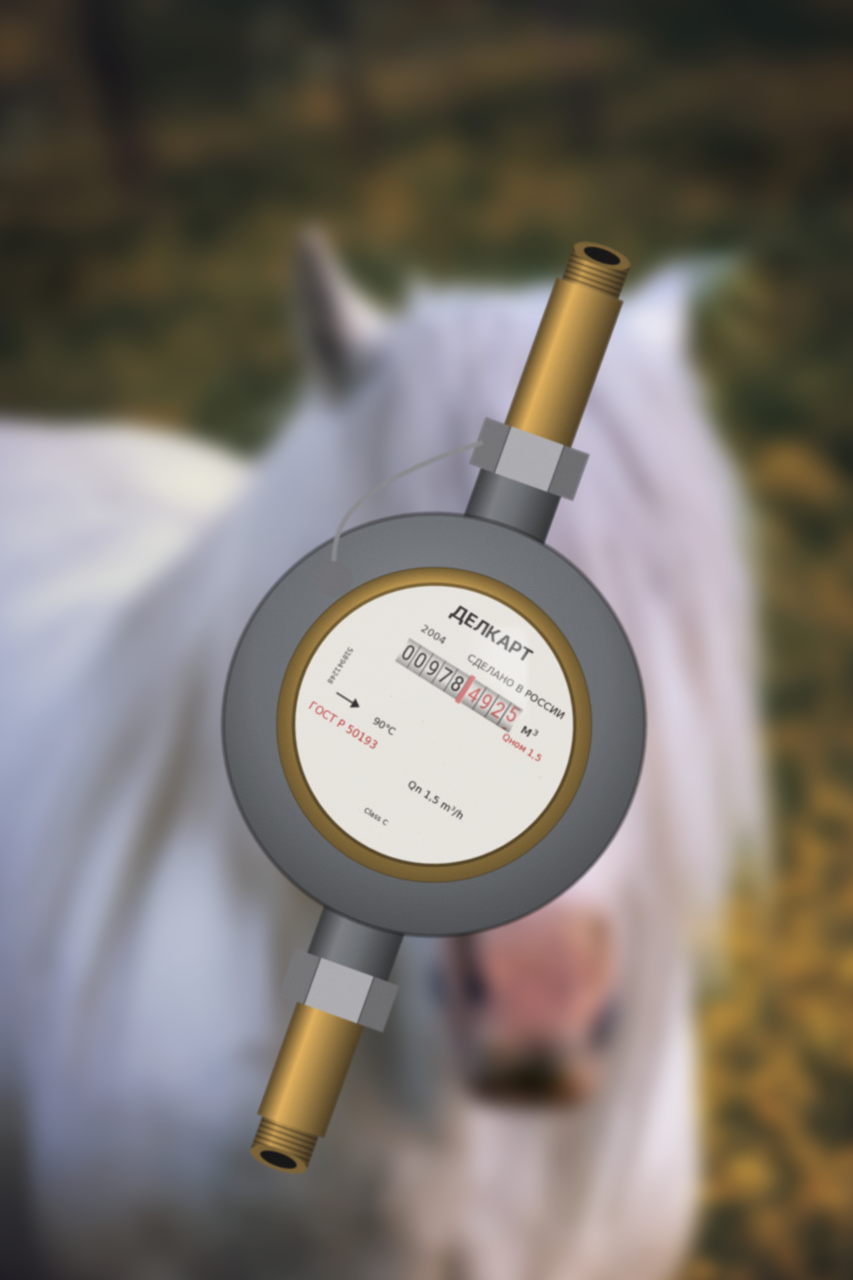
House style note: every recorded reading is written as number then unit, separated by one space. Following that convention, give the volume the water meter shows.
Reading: 978.4925 m³
